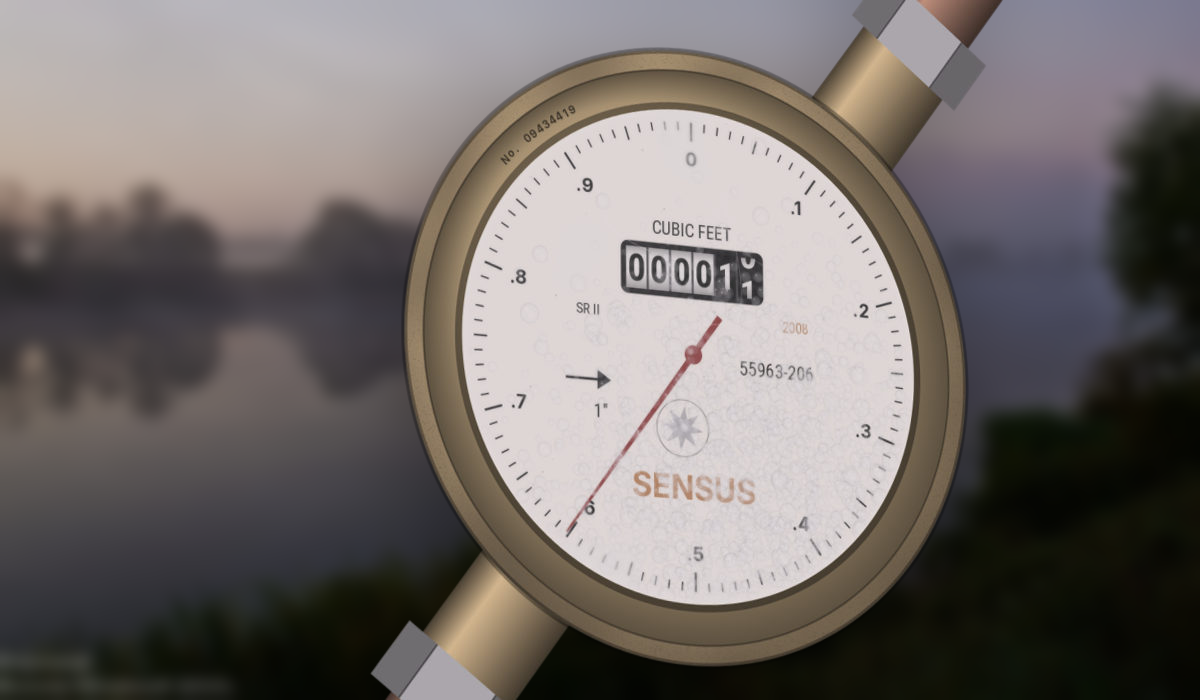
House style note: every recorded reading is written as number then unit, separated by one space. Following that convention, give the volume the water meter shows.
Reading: 10.60 ft³
